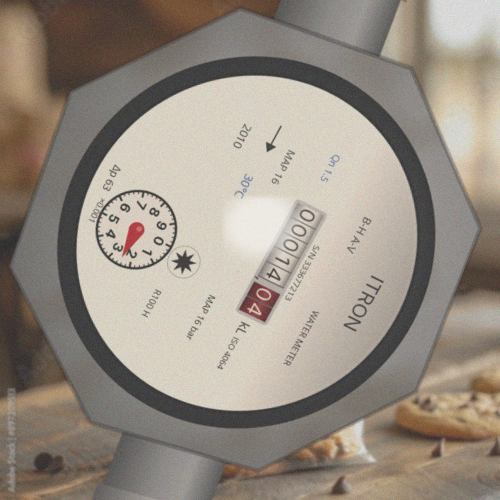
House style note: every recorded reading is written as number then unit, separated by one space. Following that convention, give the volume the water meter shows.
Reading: 14.042 kL
